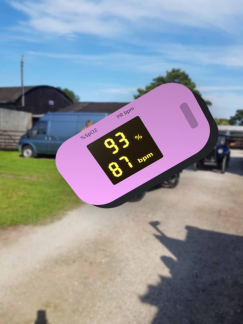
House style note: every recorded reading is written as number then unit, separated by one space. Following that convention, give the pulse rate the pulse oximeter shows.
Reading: 87 bpm
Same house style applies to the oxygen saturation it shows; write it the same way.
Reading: 93 %
